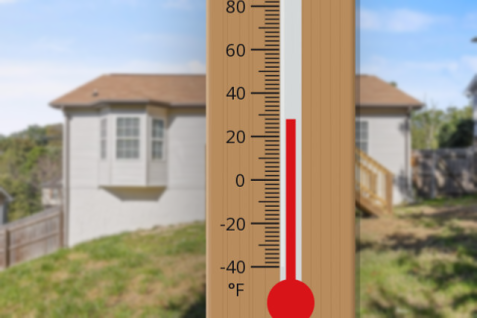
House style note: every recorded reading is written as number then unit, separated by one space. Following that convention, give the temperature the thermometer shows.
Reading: 28 °F
